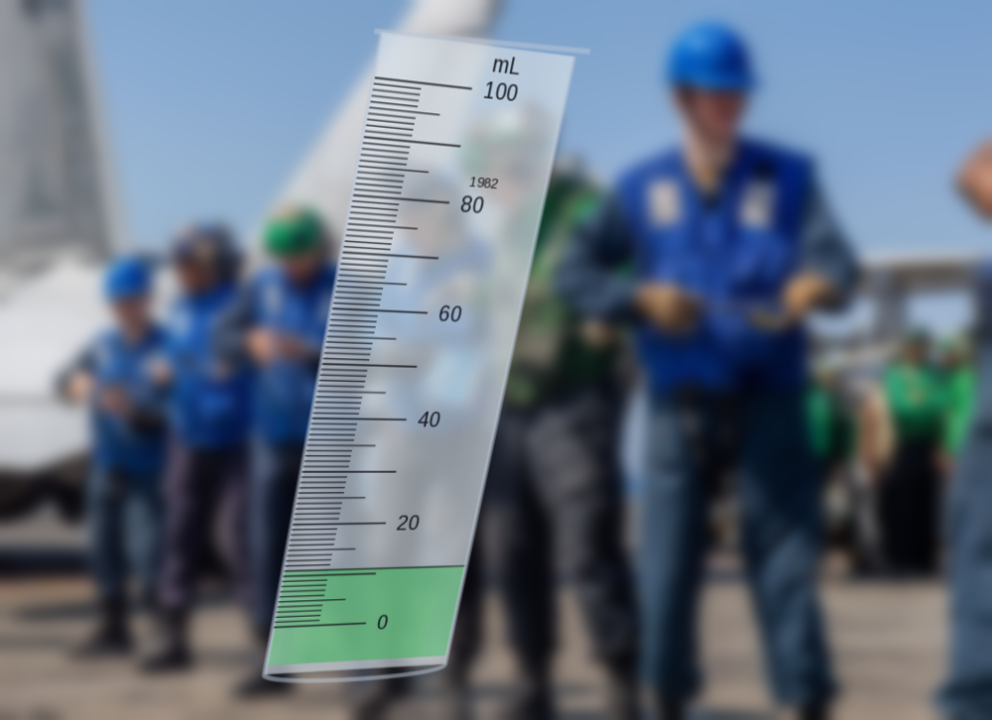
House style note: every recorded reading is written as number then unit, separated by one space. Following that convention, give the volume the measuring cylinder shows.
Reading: 11 mL
